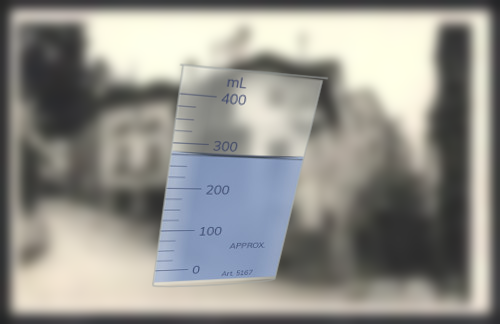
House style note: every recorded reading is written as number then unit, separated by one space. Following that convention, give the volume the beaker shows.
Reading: 275 mL
